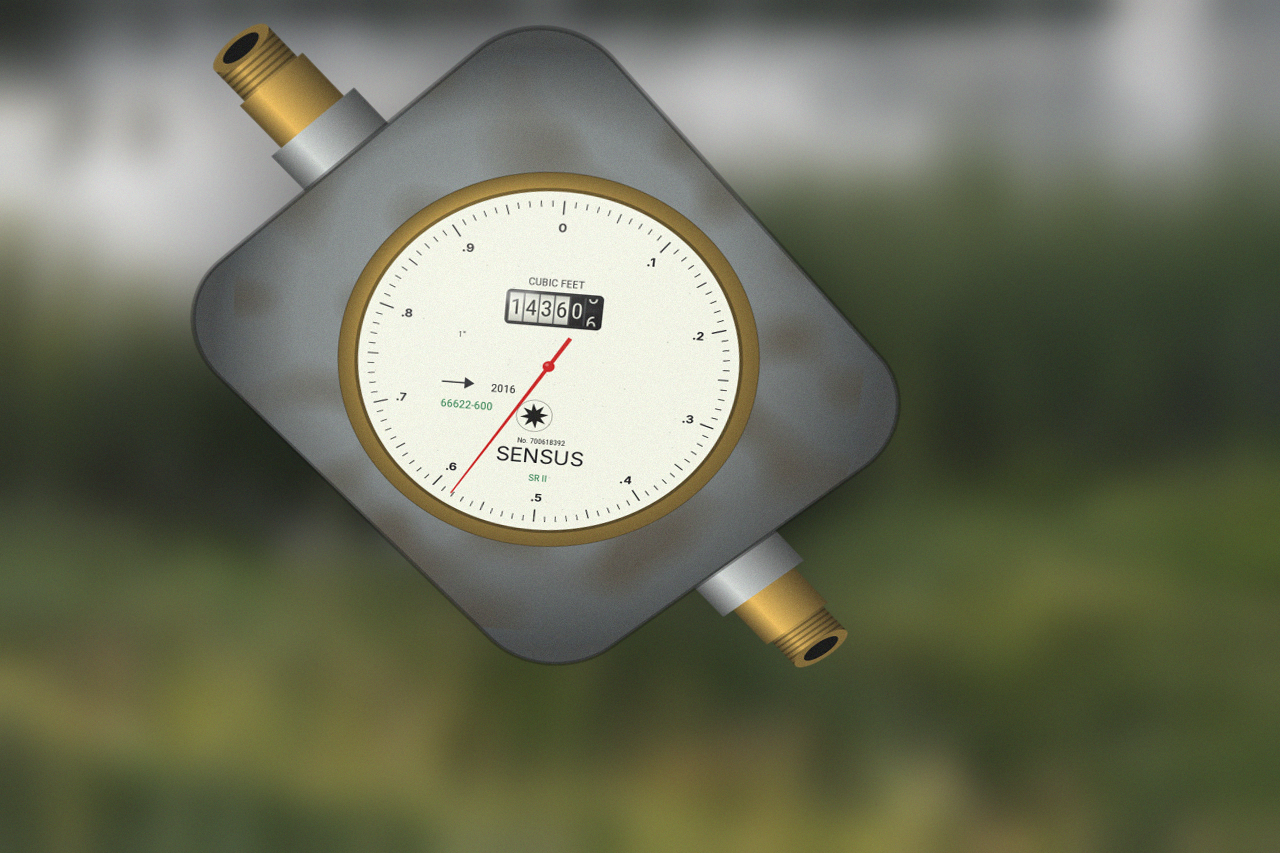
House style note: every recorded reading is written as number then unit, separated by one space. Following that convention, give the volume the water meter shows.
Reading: 143605.58 ft³
